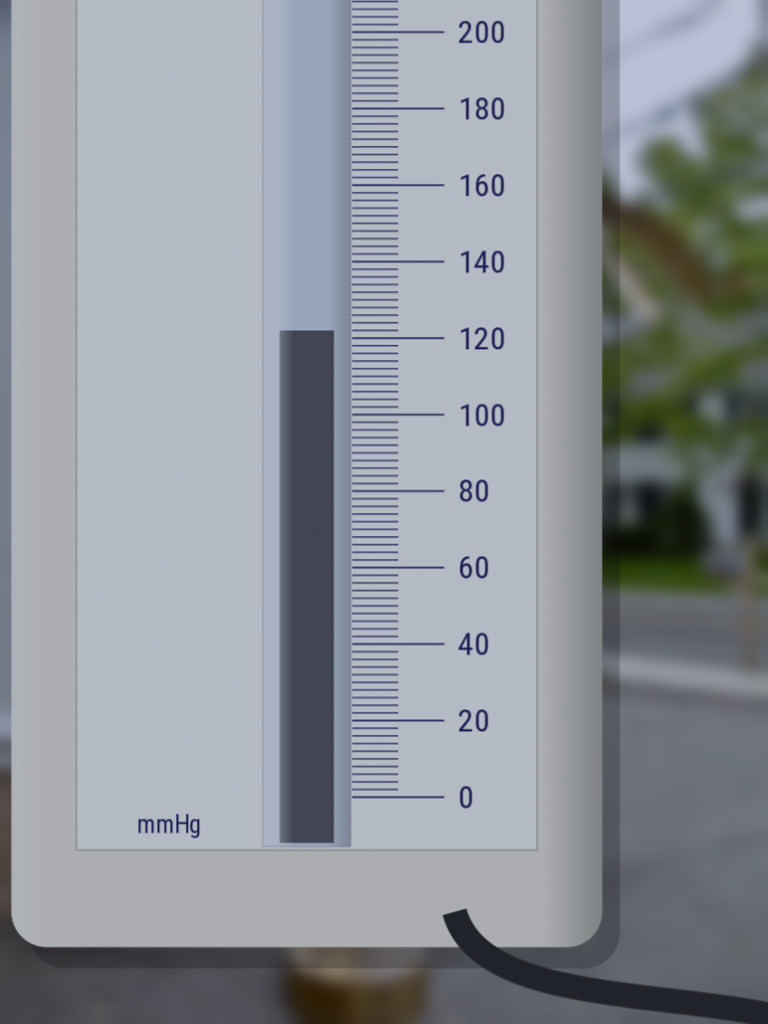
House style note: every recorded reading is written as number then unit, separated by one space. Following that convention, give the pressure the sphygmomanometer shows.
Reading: 122 mmHg
